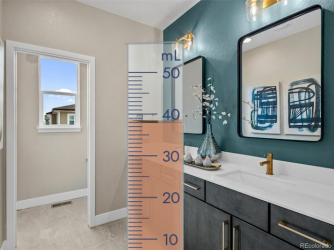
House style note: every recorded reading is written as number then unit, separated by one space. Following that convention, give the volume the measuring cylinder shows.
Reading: 38 mL
